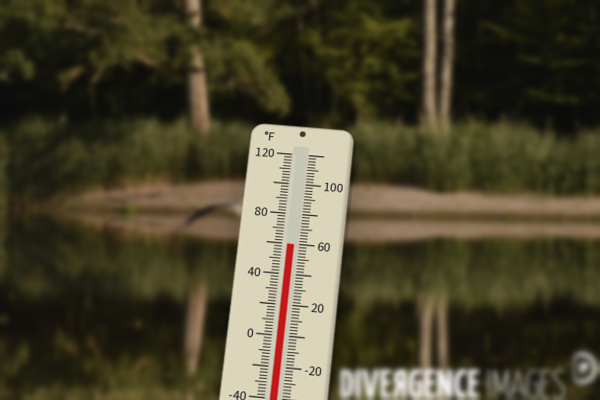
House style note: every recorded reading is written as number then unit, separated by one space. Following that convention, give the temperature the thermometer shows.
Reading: 60 °F
